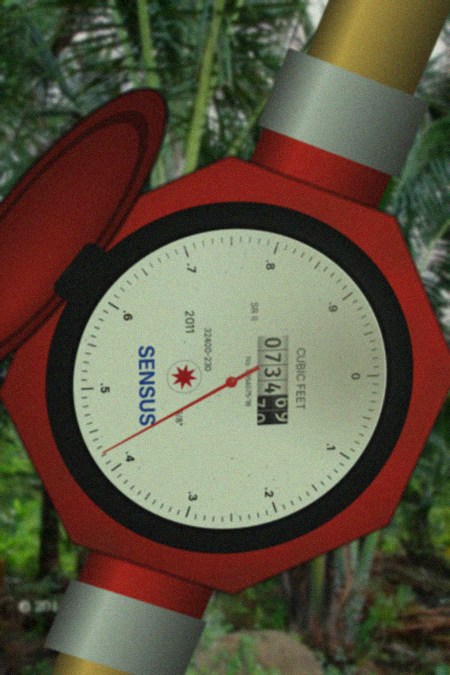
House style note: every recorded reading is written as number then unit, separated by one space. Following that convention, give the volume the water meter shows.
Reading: 73469.42 ft³
